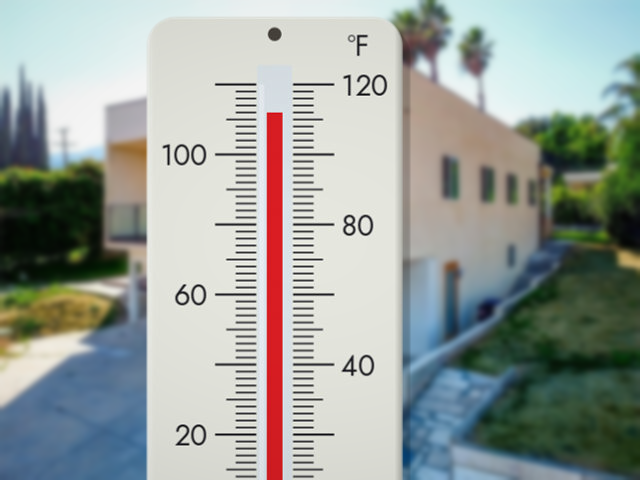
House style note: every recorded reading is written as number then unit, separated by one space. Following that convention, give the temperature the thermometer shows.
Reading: 112 °F
